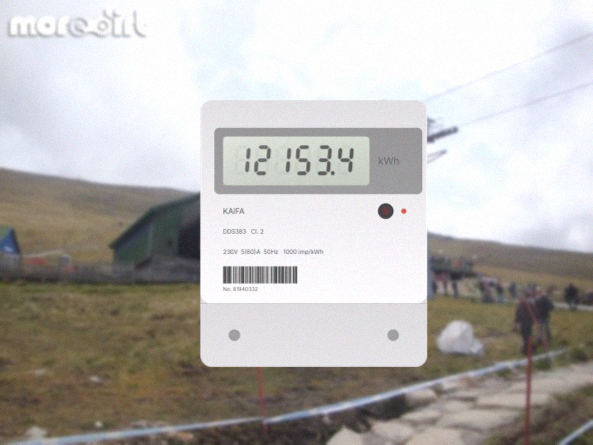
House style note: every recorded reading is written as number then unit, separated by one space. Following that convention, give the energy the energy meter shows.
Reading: 12153.4 kWh
